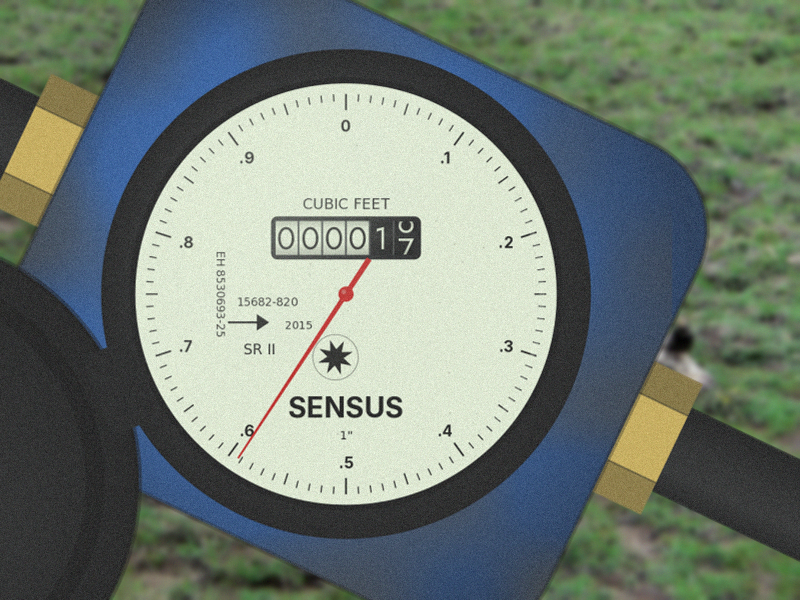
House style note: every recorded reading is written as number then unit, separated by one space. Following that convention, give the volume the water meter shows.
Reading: 16.59 ft³
